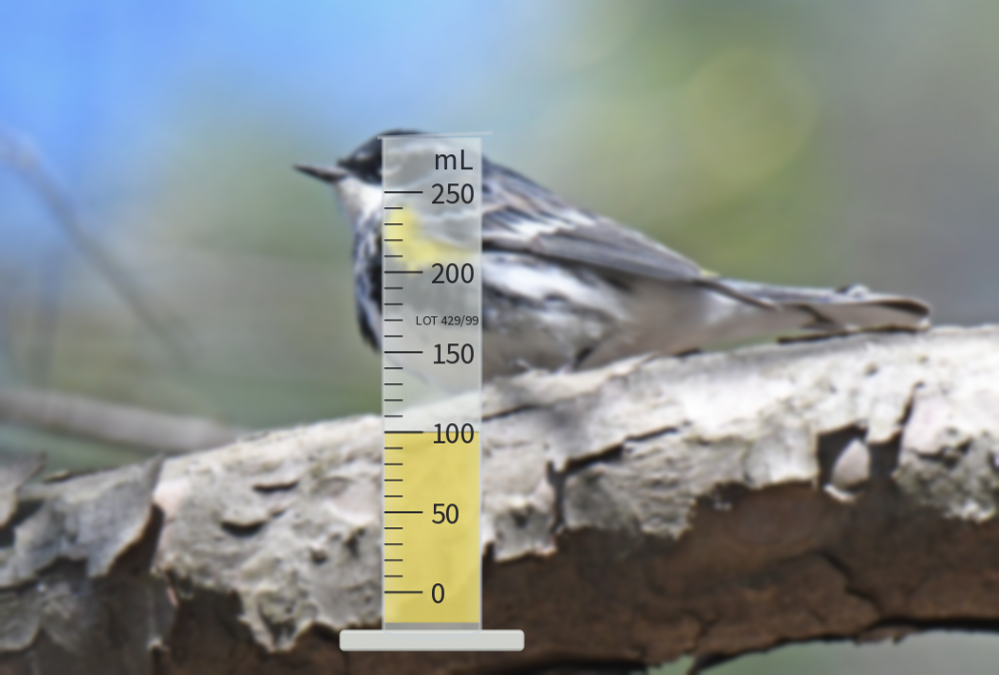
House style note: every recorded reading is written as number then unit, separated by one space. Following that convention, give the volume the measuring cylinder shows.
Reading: 100 mL
